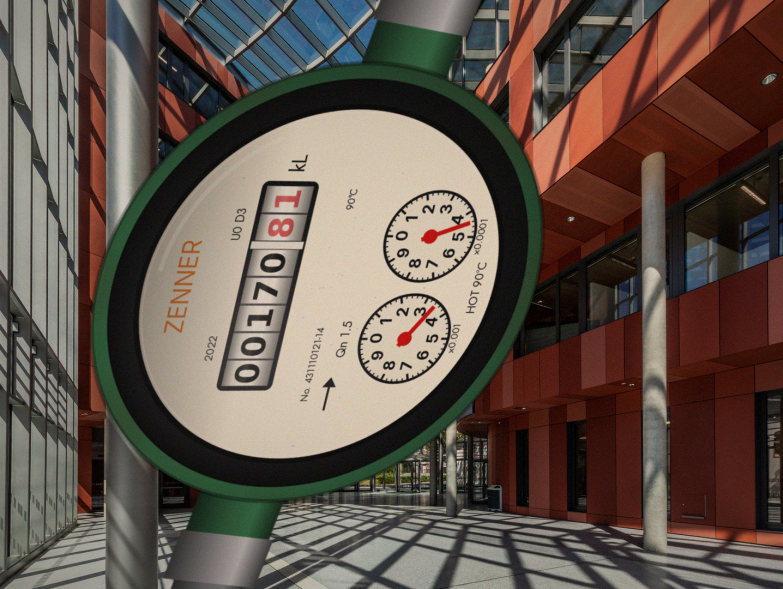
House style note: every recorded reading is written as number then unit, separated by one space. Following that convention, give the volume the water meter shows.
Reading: 170.8134 kL
